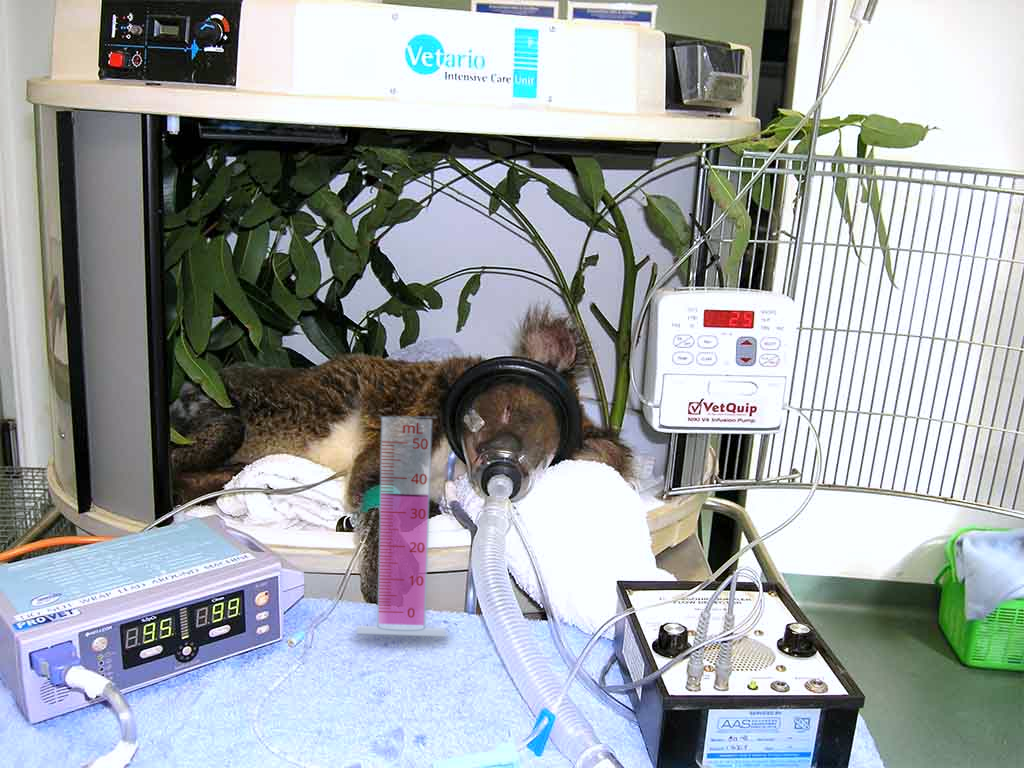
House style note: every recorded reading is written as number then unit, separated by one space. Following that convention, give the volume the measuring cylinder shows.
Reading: 35 mL
